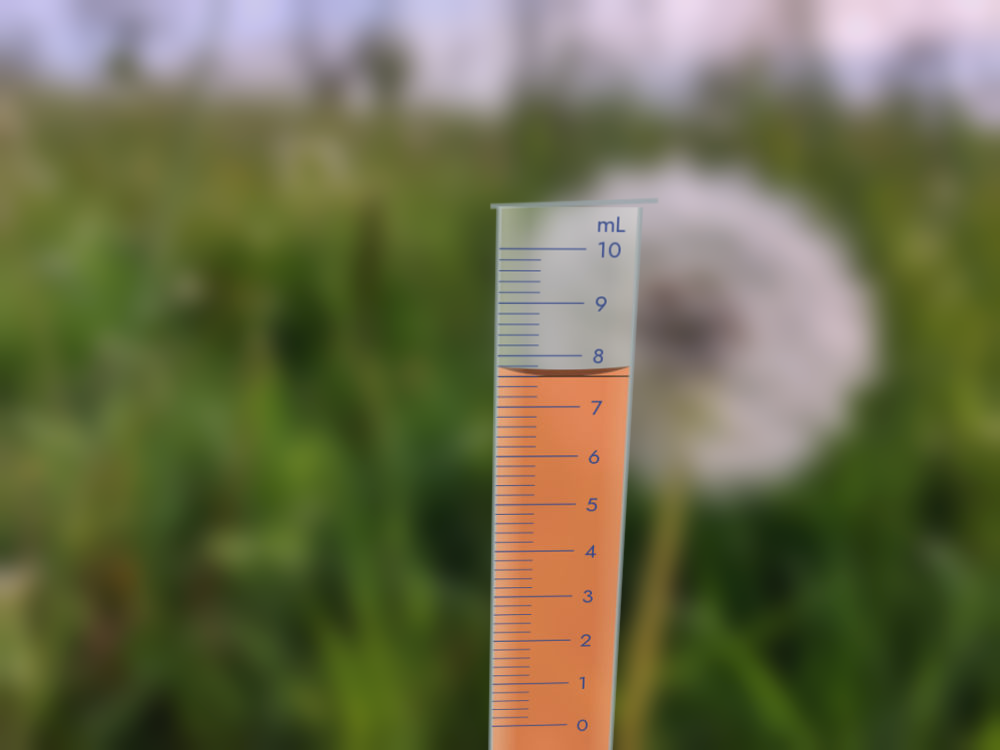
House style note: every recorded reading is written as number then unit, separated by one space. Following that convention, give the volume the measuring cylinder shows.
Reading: 7.6 mL
